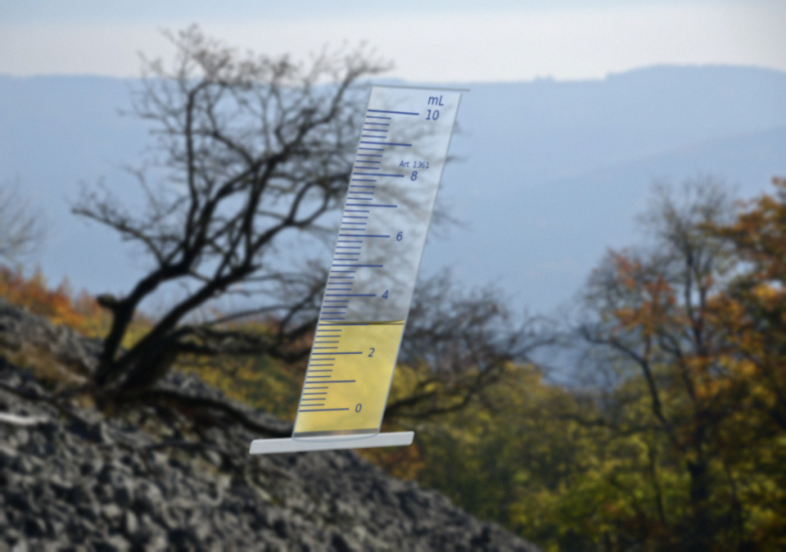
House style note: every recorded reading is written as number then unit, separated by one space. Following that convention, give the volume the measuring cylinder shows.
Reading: 3 mL
